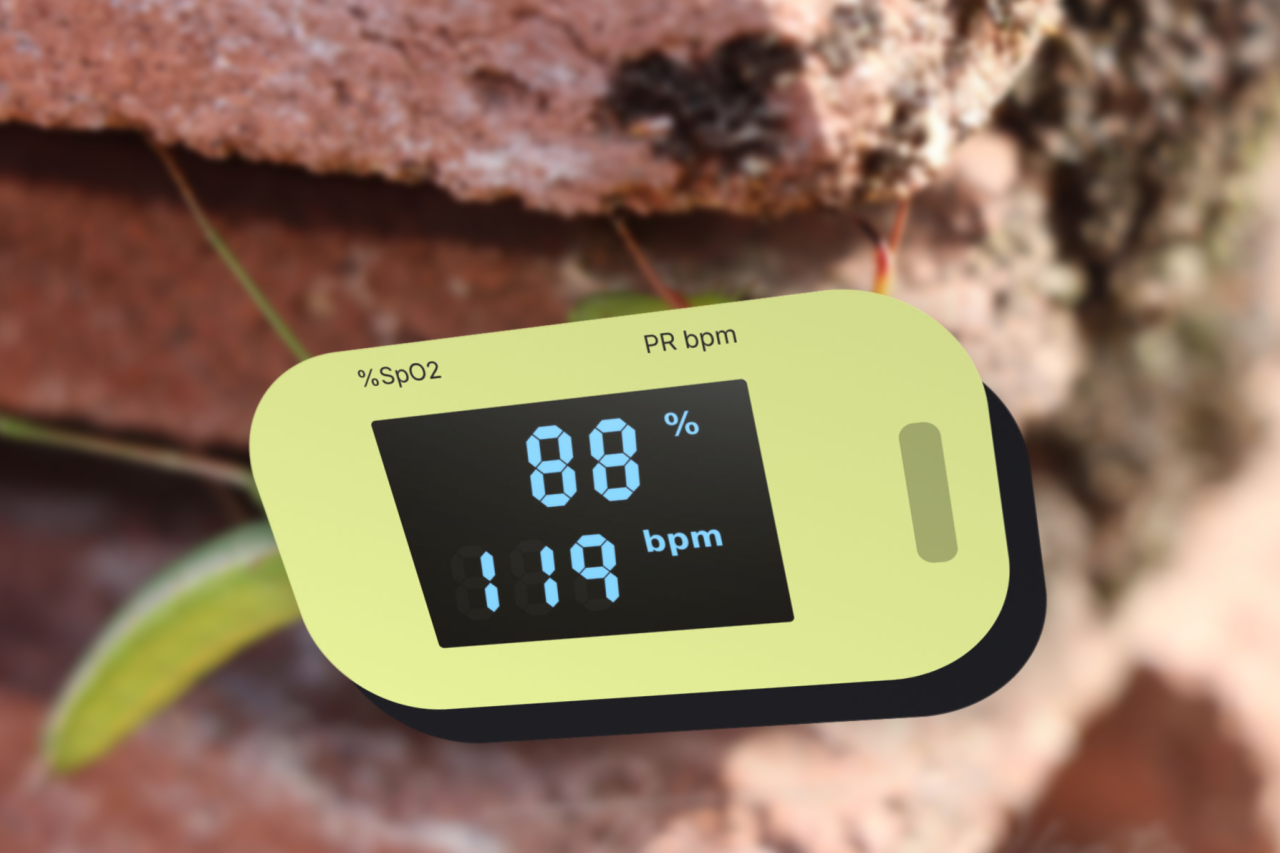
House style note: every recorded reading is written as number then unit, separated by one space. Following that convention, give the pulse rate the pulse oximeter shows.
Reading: 119 bpm
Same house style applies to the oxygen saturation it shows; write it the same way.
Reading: 88 %
